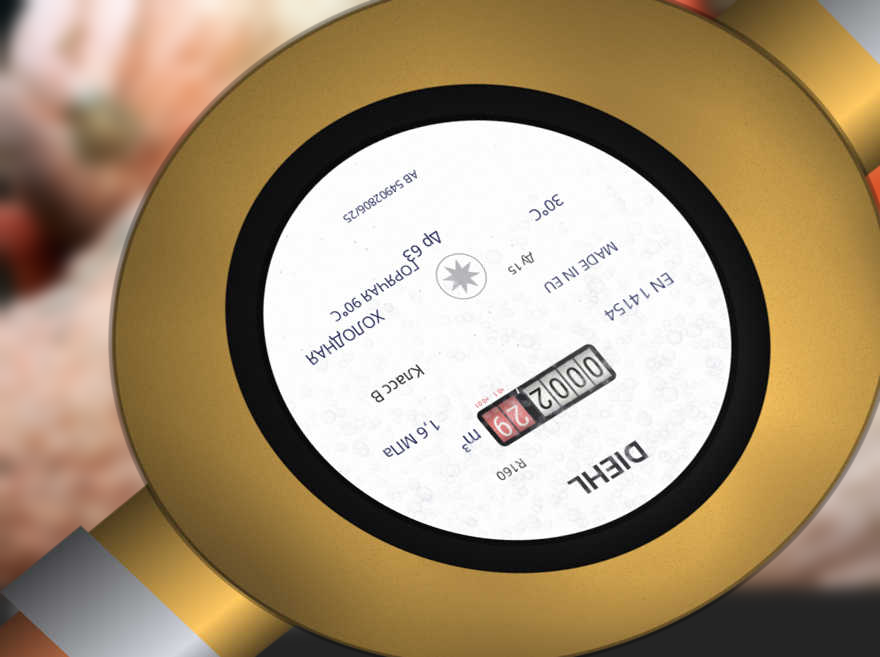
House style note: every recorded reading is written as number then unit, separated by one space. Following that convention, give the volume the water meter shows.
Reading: 2.29 m³
